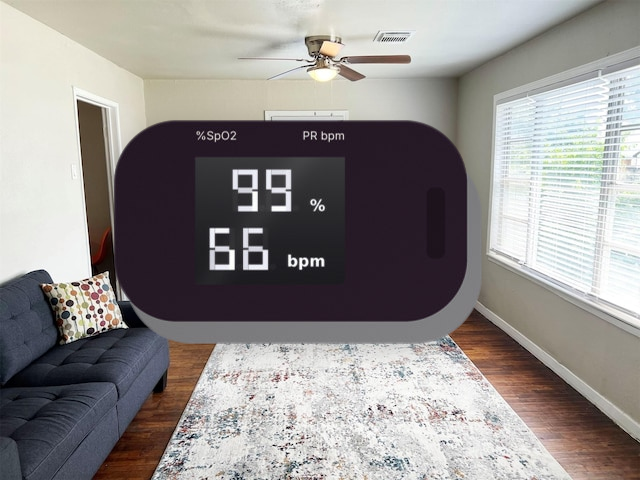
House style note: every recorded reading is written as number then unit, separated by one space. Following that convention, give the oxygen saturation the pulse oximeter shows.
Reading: 99 %
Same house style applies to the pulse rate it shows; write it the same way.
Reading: 66 bpm
